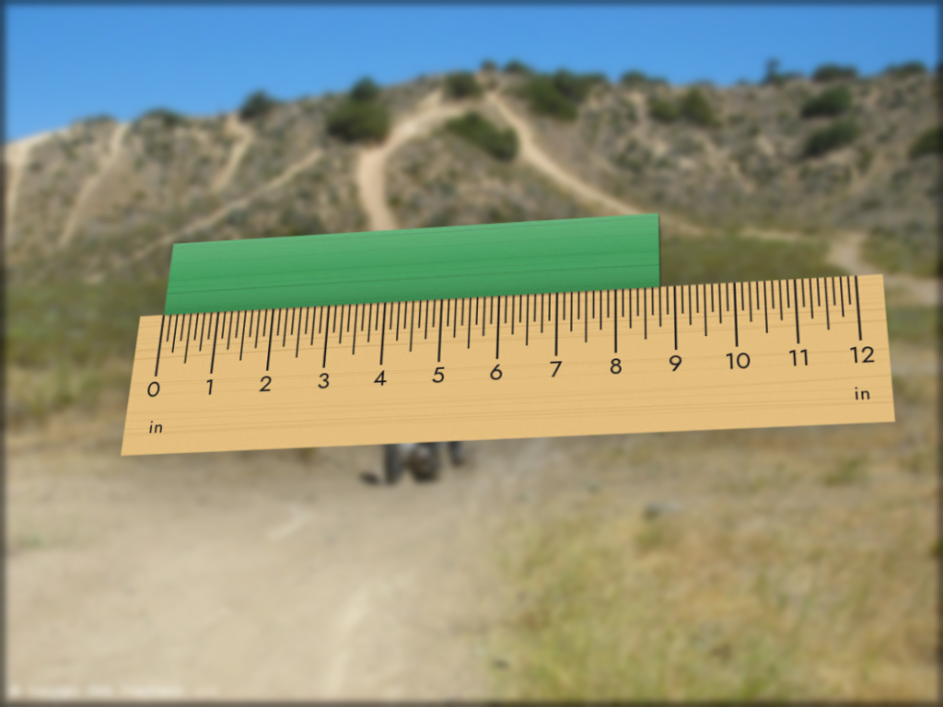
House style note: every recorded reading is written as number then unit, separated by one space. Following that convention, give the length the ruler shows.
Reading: 8.75 in
